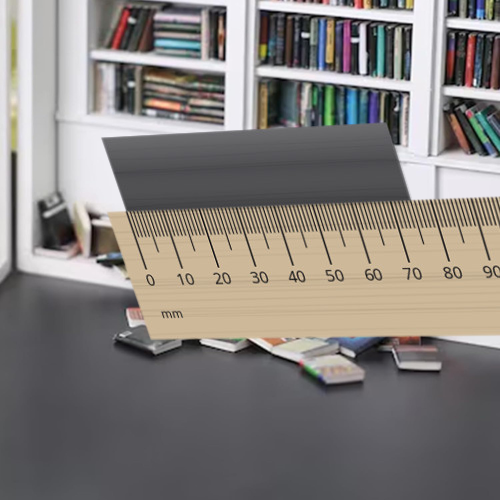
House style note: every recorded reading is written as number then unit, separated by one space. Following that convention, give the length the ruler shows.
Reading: 75 mm
